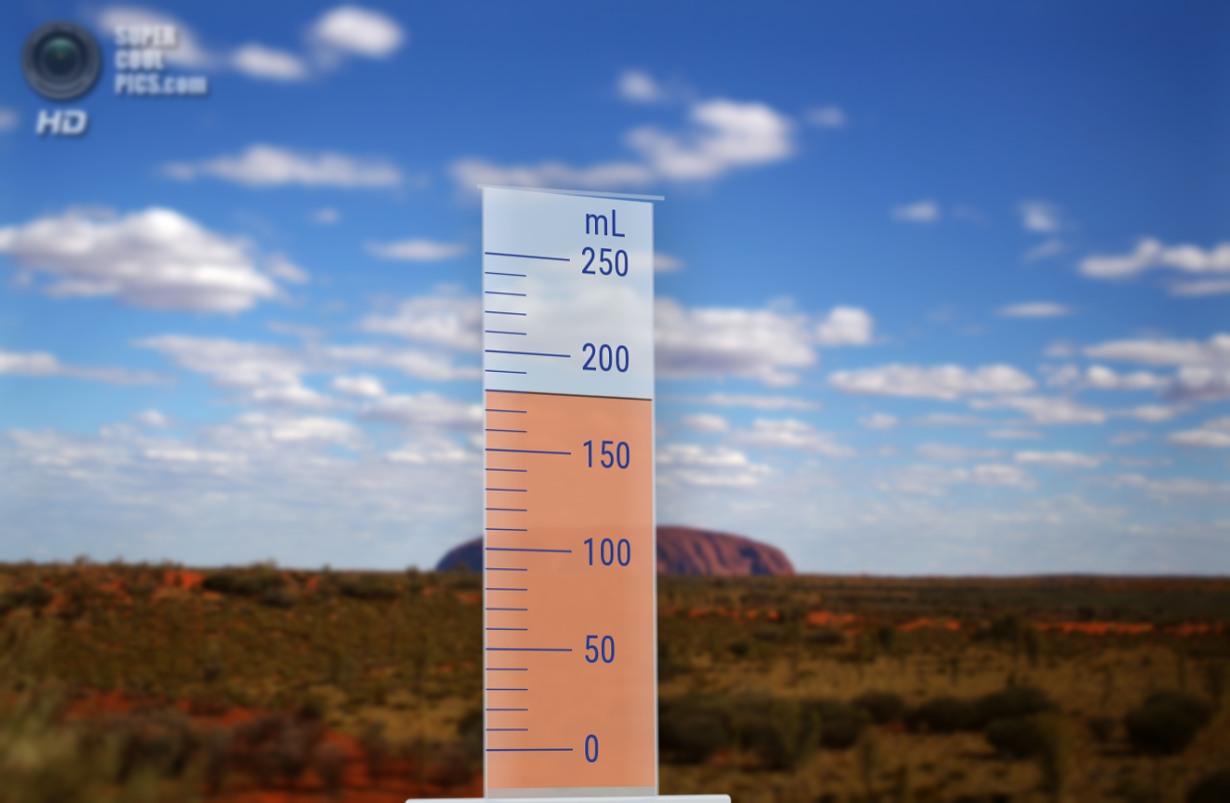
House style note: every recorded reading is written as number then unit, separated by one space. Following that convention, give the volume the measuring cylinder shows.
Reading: 180 mL
